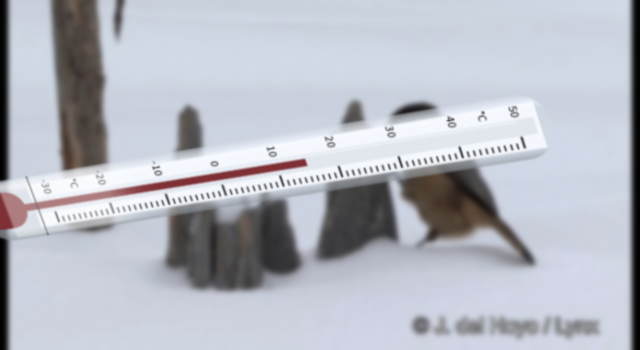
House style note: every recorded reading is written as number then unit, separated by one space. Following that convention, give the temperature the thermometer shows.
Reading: 15 °C
